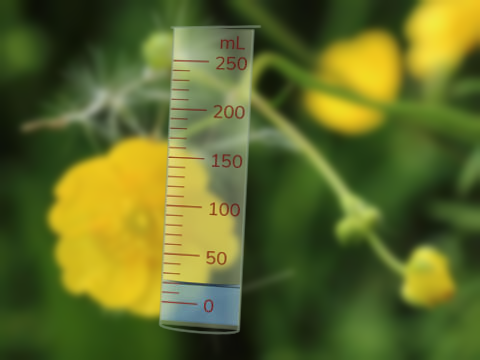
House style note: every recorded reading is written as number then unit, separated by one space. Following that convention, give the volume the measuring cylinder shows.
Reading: 20 mL
